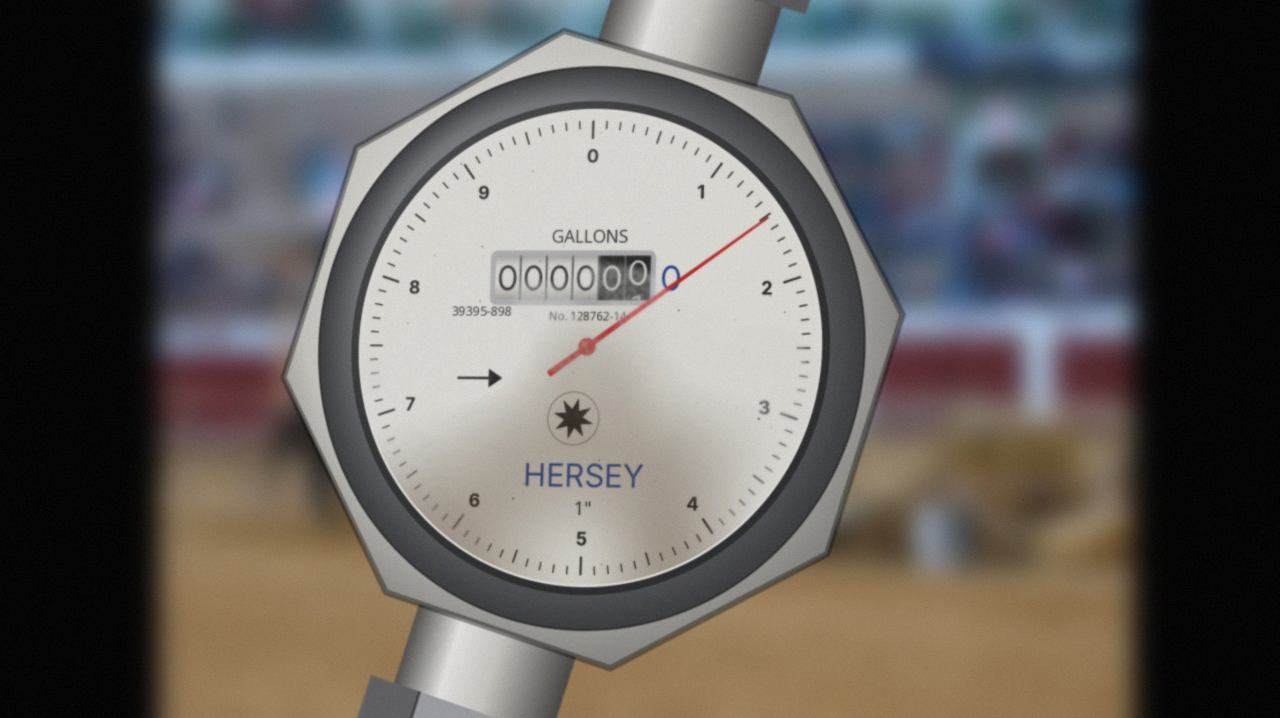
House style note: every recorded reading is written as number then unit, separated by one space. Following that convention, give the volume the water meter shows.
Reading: 1.5 gal
